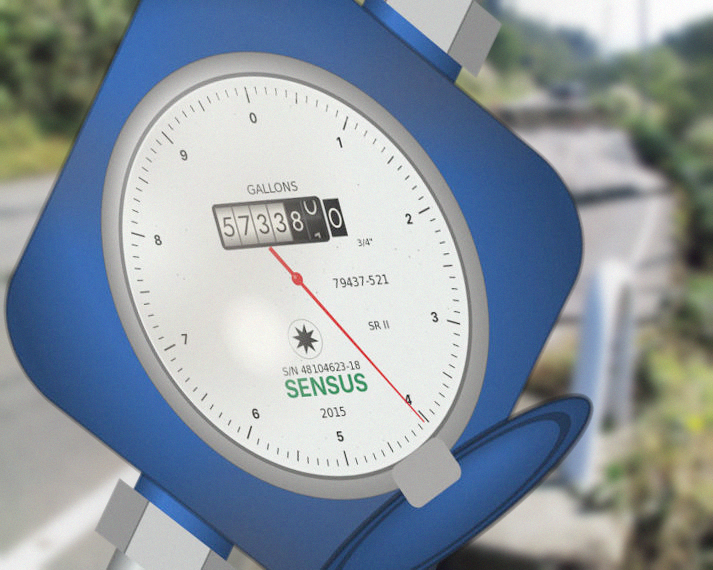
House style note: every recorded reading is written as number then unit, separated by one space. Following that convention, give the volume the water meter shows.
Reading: 5733804.0 gal
